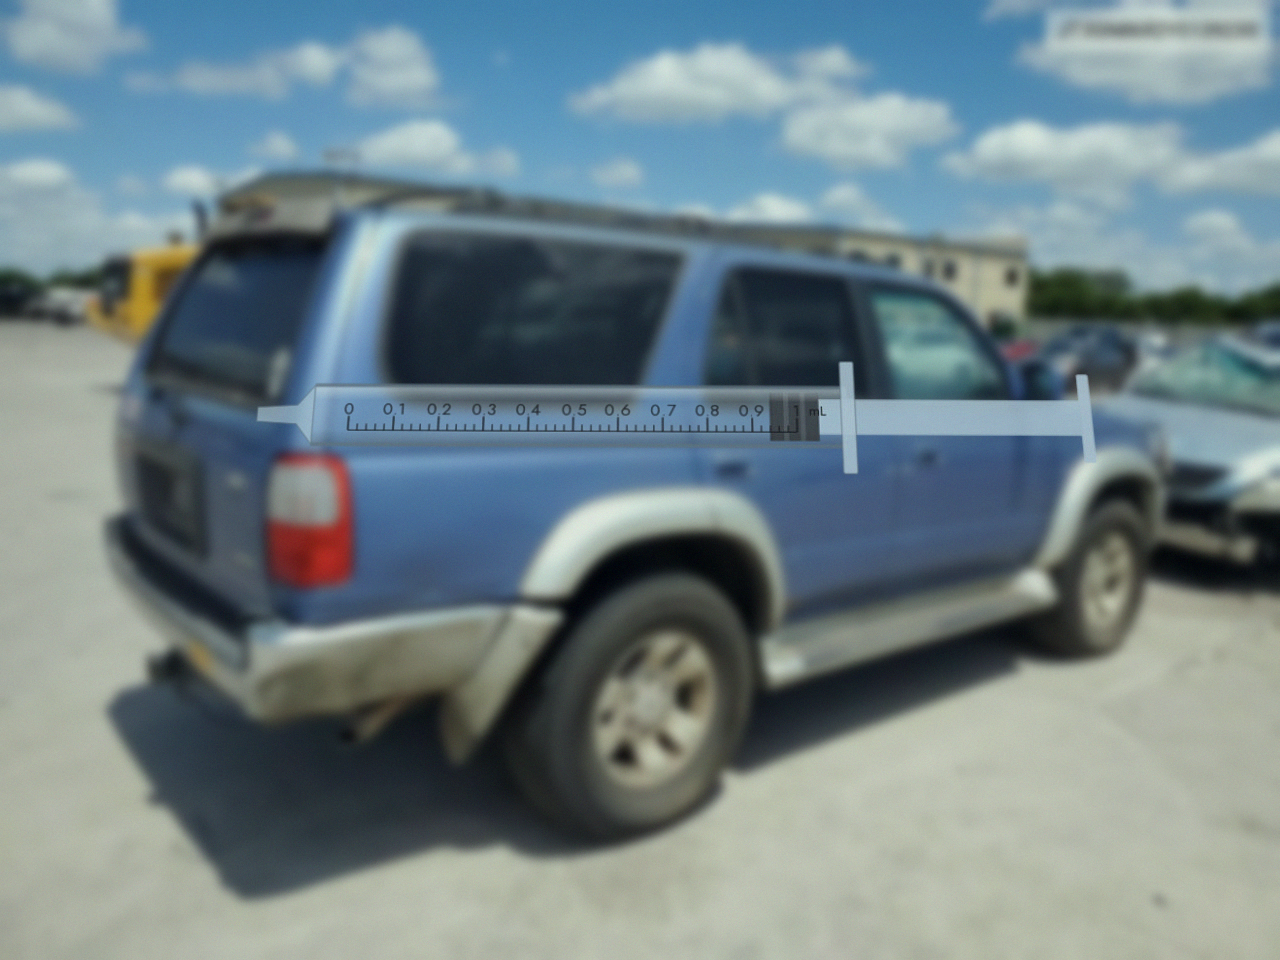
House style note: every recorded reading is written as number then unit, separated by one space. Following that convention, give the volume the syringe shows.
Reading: 0.94 mL
